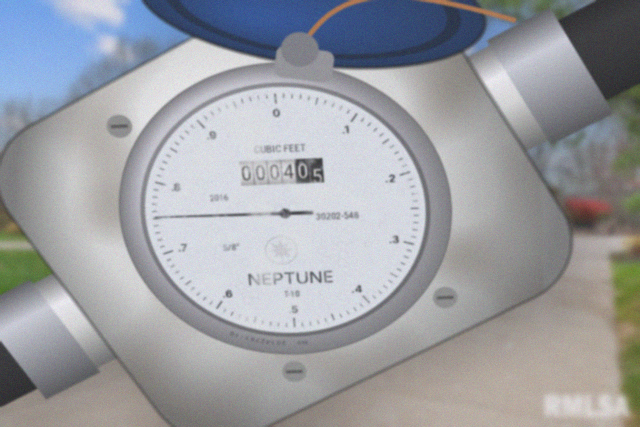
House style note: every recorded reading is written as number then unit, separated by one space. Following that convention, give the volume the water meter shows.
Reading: 404.75 ft³
